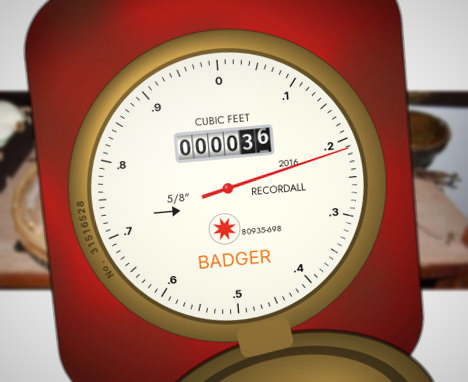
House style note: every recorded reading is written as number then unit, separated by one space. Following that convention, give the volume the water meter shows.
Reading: 36.21 ft³
